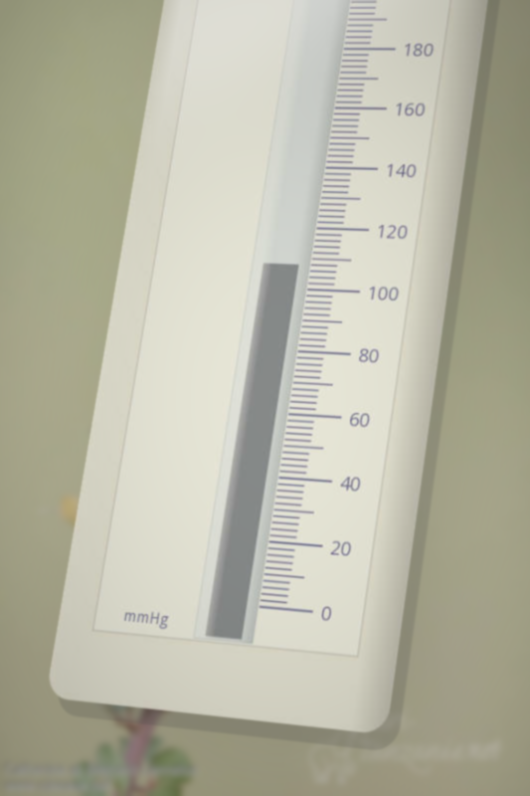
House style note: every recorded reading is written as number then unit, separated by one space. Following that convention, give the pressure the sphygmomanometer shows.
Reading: 108 mmHg
